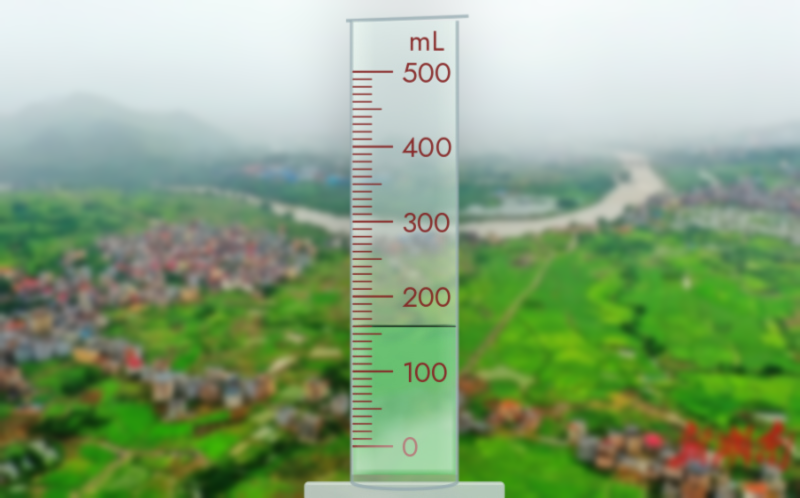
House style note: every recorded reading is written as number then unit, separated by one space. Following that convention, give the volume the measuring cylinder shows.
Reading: 160 mL
